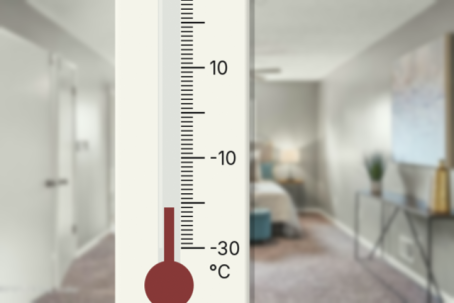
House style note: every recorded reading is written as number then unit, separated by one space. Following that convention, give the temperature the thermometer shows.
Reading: -21 °C
